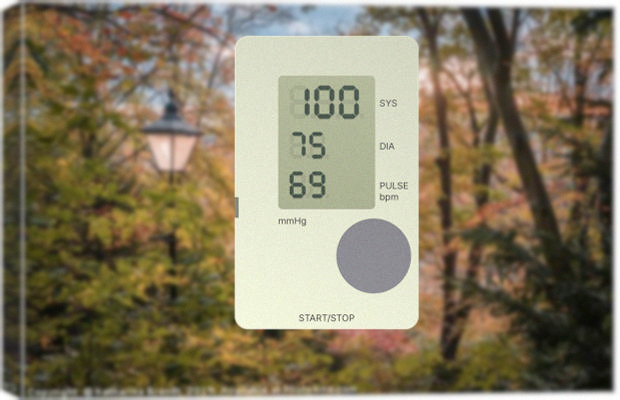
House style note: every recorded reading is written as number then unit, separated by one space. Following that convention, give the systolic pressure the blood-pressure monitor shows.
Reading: 100 mmHg
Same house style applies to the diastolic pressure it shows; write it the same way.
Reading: 75 mmHg
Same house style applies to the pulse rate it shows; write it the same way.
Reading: 69 bpm
